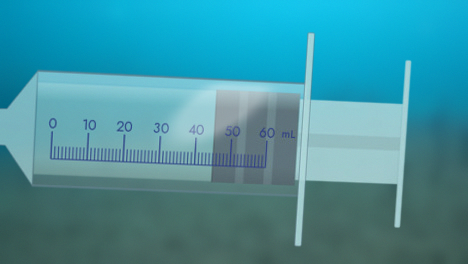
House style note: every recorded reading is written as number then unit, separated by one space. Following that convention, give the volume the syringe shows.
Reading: 45 mL
